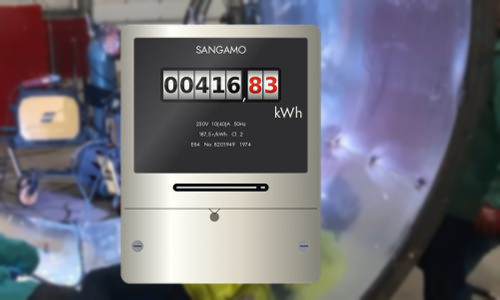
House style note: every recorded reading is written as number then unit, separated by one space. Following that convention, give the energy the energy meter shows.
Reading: 416.83 kWh
